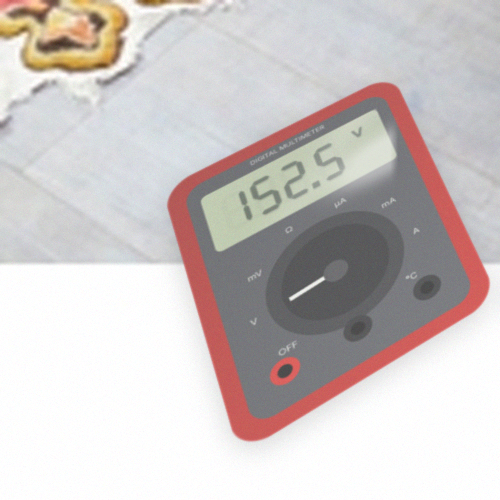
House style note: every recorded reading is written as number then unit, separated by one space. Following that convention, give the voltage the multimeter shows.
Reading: 152.5 V
